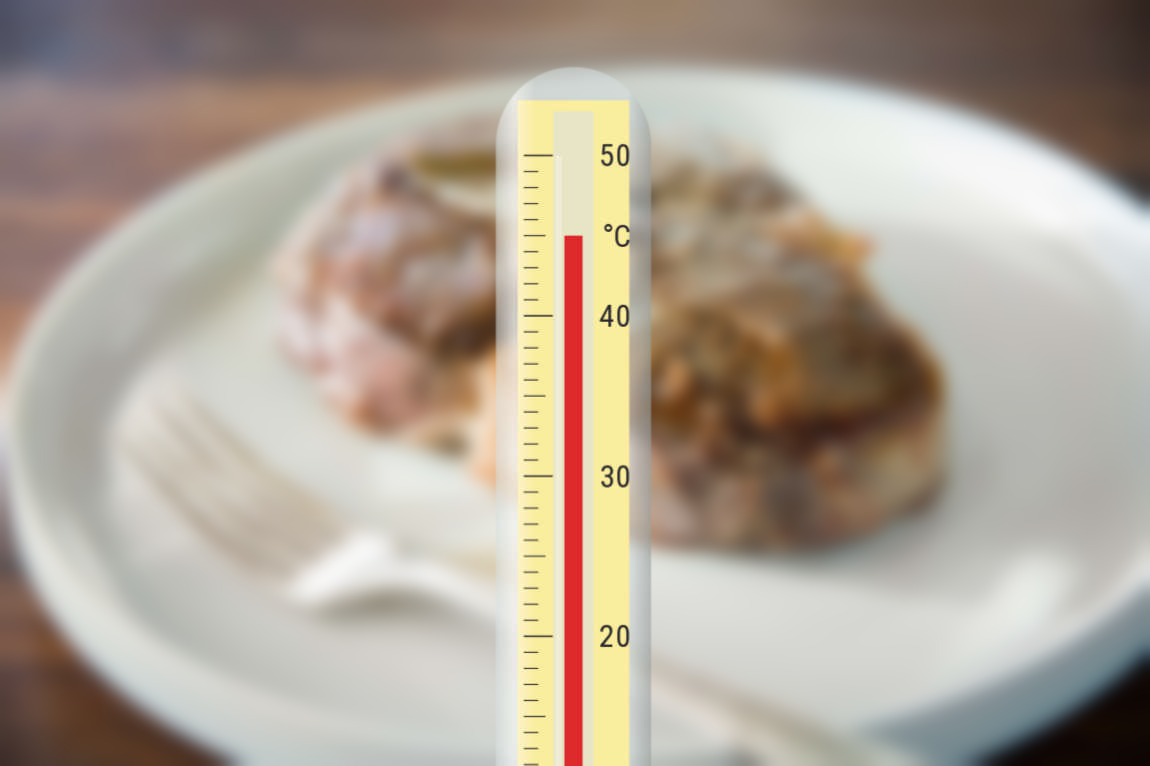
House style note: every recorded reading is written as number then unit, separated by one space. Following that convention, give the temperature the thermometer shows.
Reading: 45 °C
